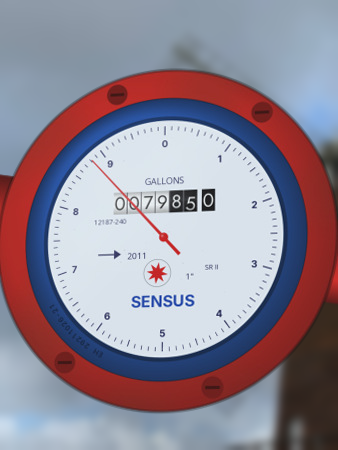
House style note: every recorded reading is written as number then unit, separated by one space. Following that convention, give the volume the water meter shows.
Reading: 79848.8 gal
